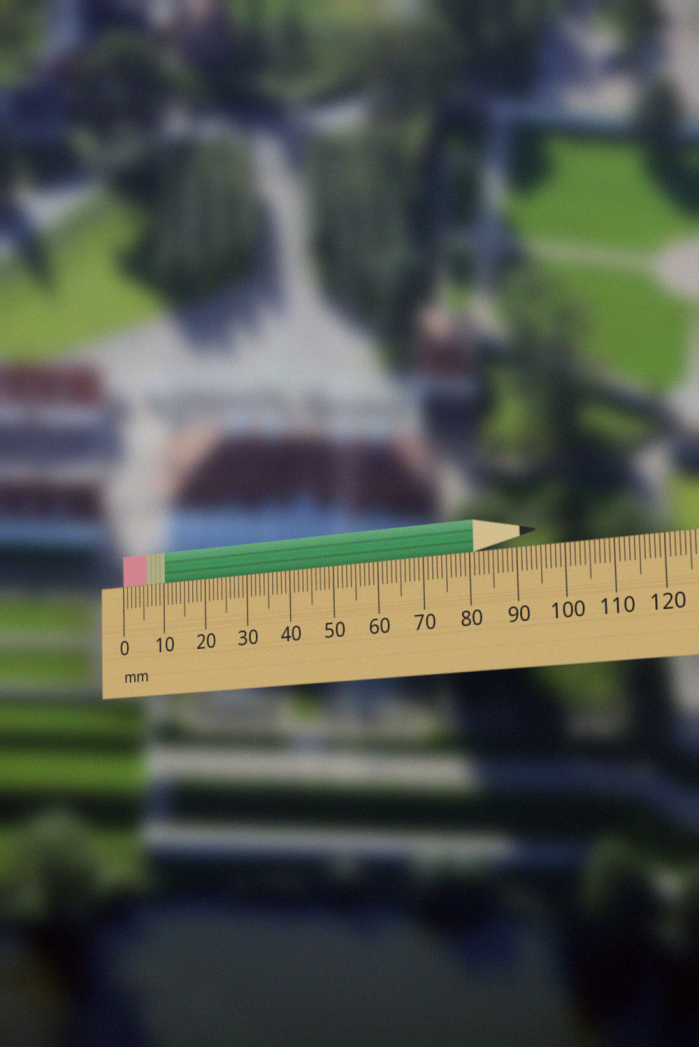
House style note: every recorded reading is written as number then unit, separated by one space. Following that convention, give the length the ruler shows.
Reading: 94 mm
